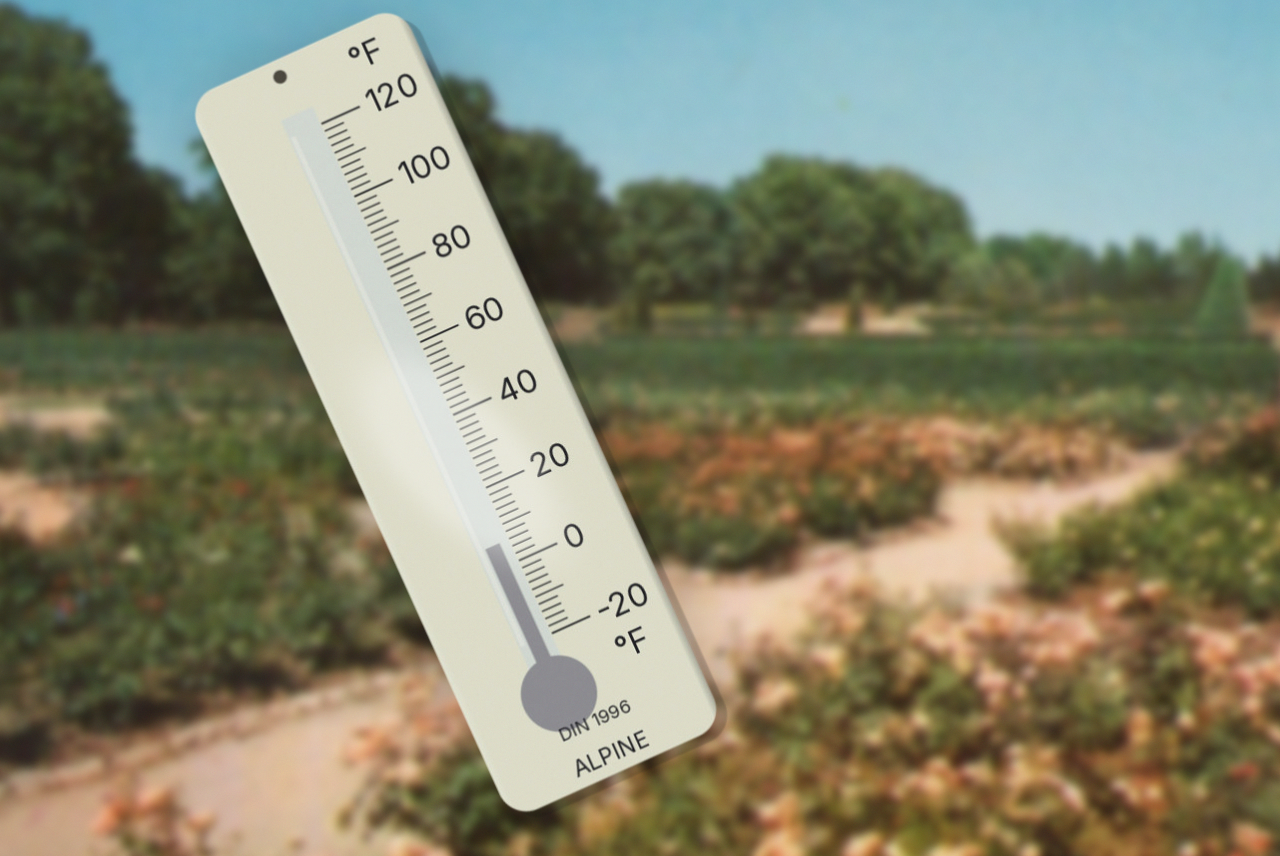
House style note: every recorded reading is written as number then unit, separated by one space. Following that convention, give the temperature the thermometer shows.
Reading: 6 °F
